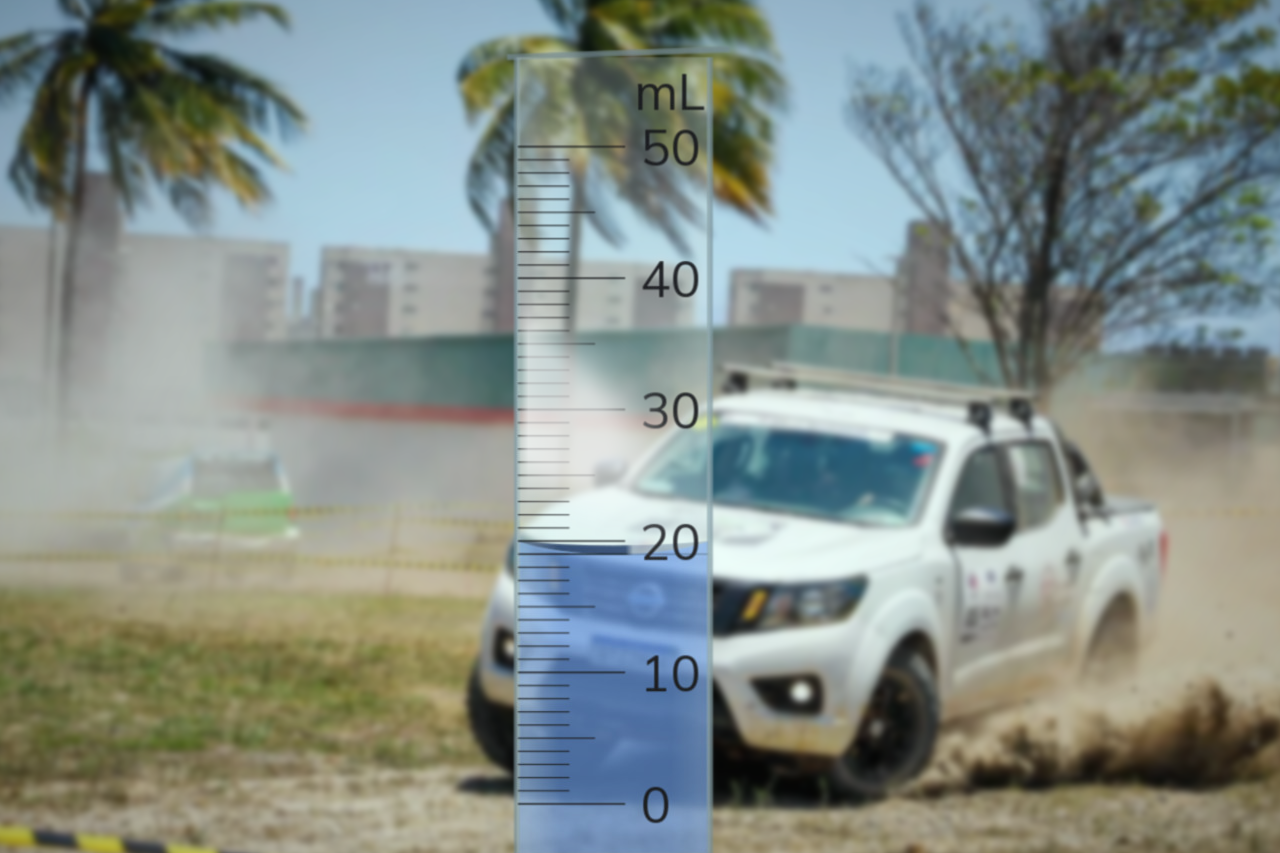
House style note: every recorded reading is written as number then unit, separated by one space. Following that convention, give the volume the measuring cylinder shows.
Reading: 19 mL
